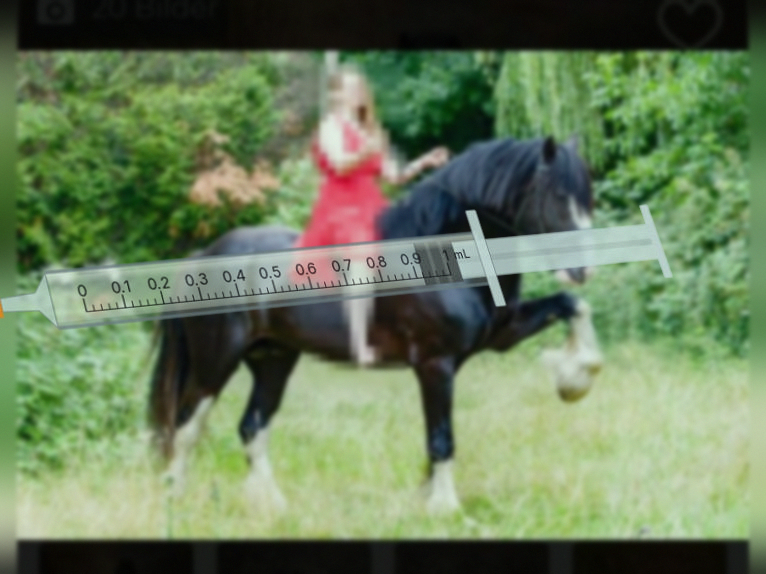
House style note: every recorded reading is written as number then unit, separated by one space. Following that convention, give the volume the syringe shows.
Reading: 0.92 mL
